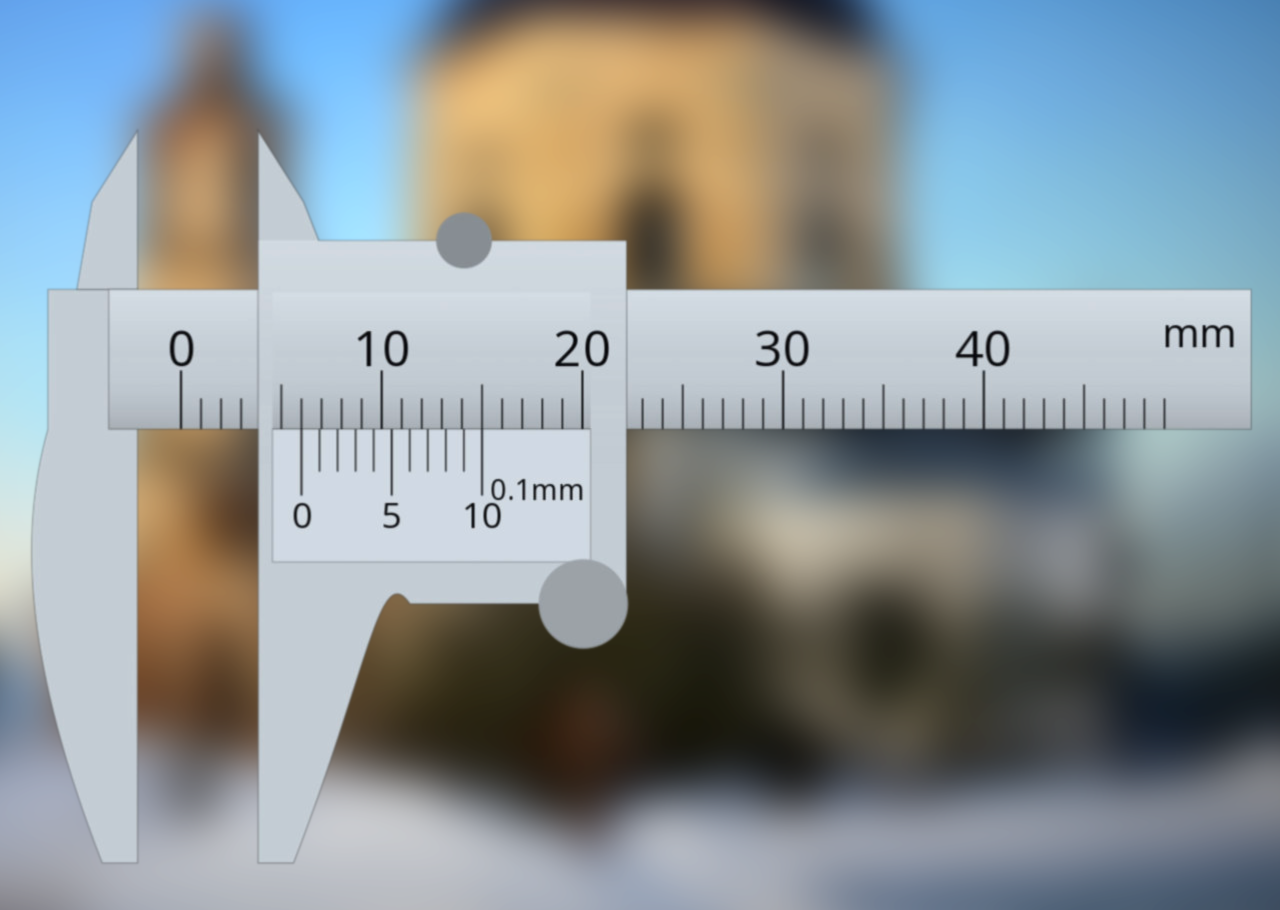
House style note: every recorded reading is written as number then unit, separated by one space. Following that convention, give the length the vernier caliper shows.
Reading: 6.0 mm
